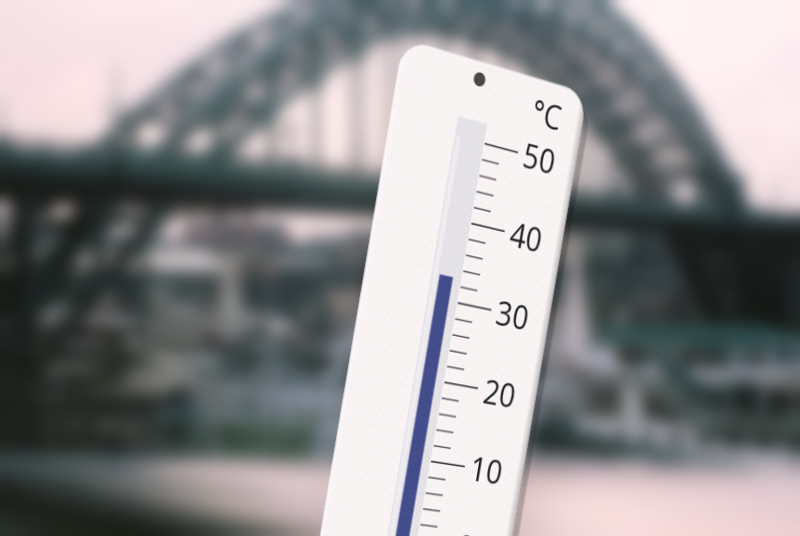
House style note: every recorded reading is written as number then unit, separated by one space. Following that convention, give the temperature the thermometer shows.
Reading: 33 °C
